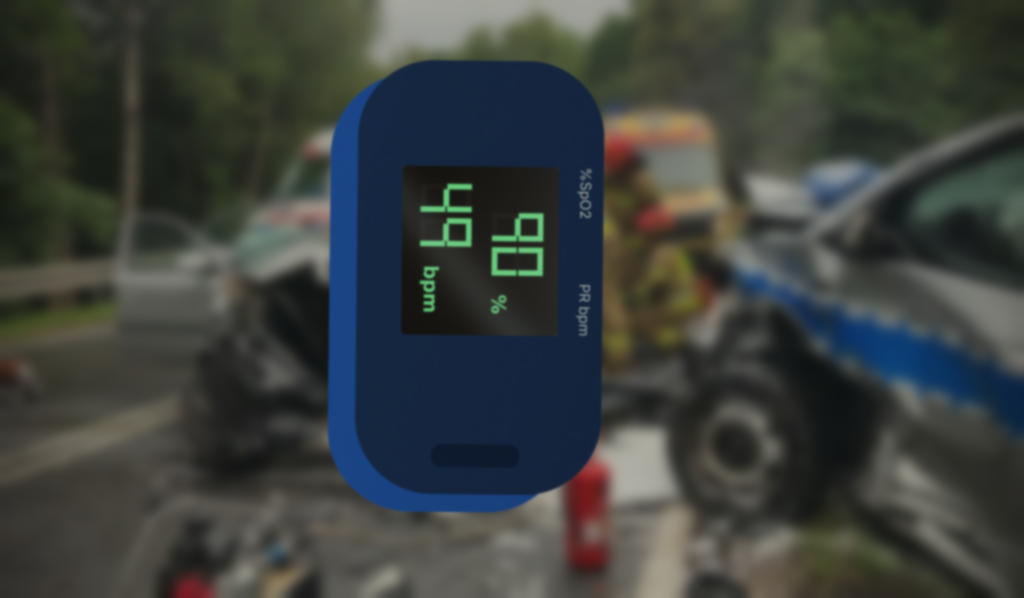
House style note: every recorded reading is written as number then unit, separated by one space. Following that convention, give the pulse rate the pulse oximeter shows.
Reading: 49 bpm
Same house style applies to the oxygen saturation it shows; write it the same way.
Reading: 90 %
